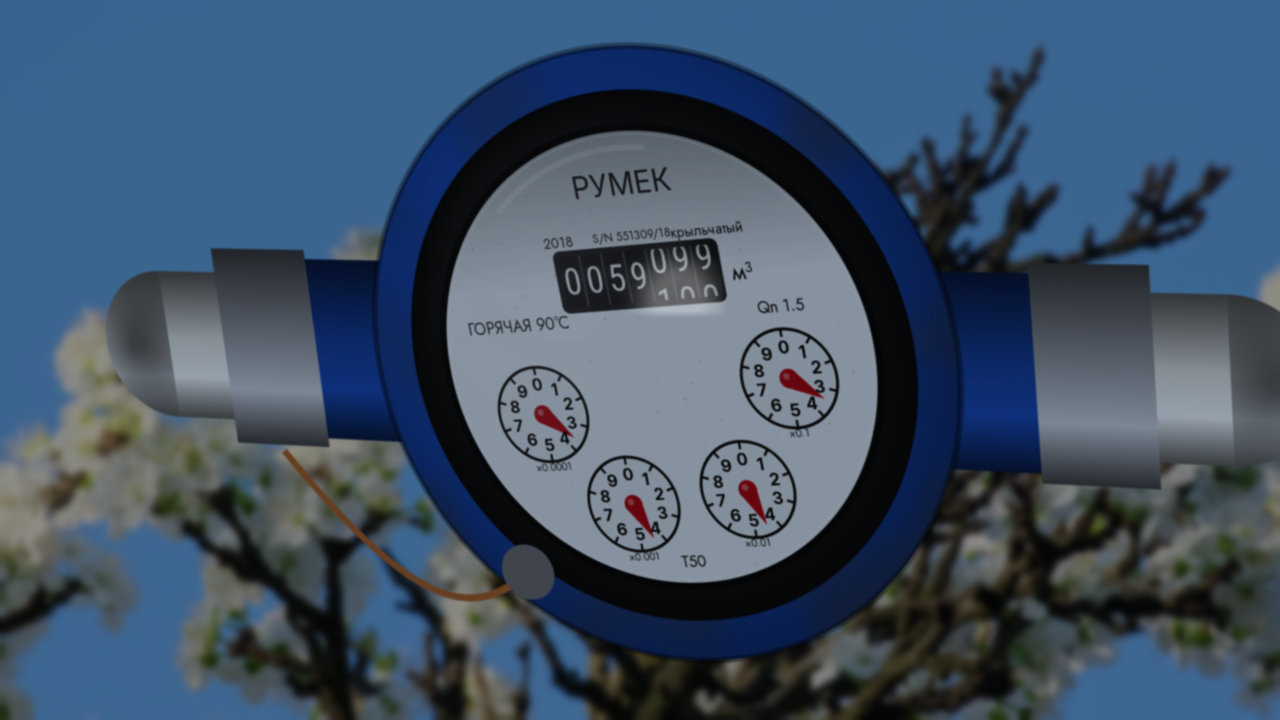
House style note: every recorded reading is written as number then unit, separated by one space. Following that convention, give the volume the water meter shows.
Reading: 59099.3443 m³
